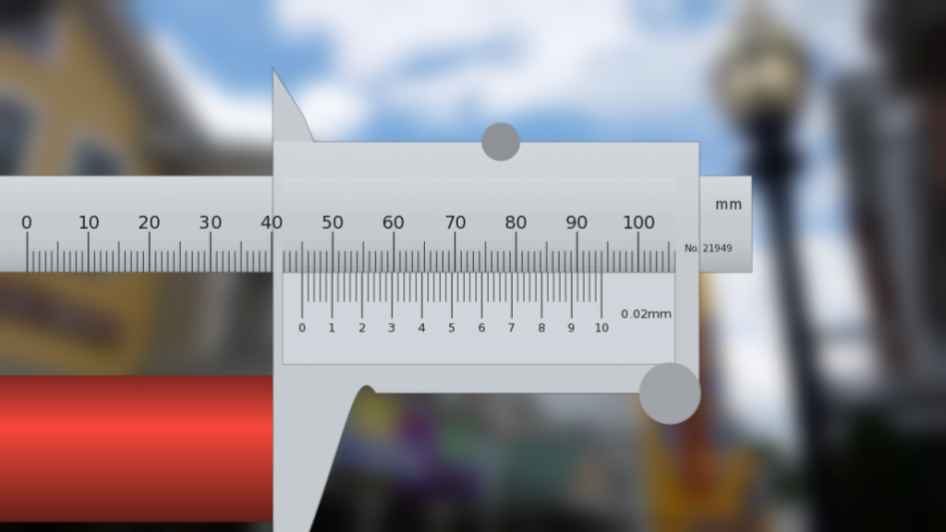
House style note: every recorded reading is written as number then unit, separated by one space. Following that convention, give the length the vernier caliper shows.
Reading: 45.0 mm
